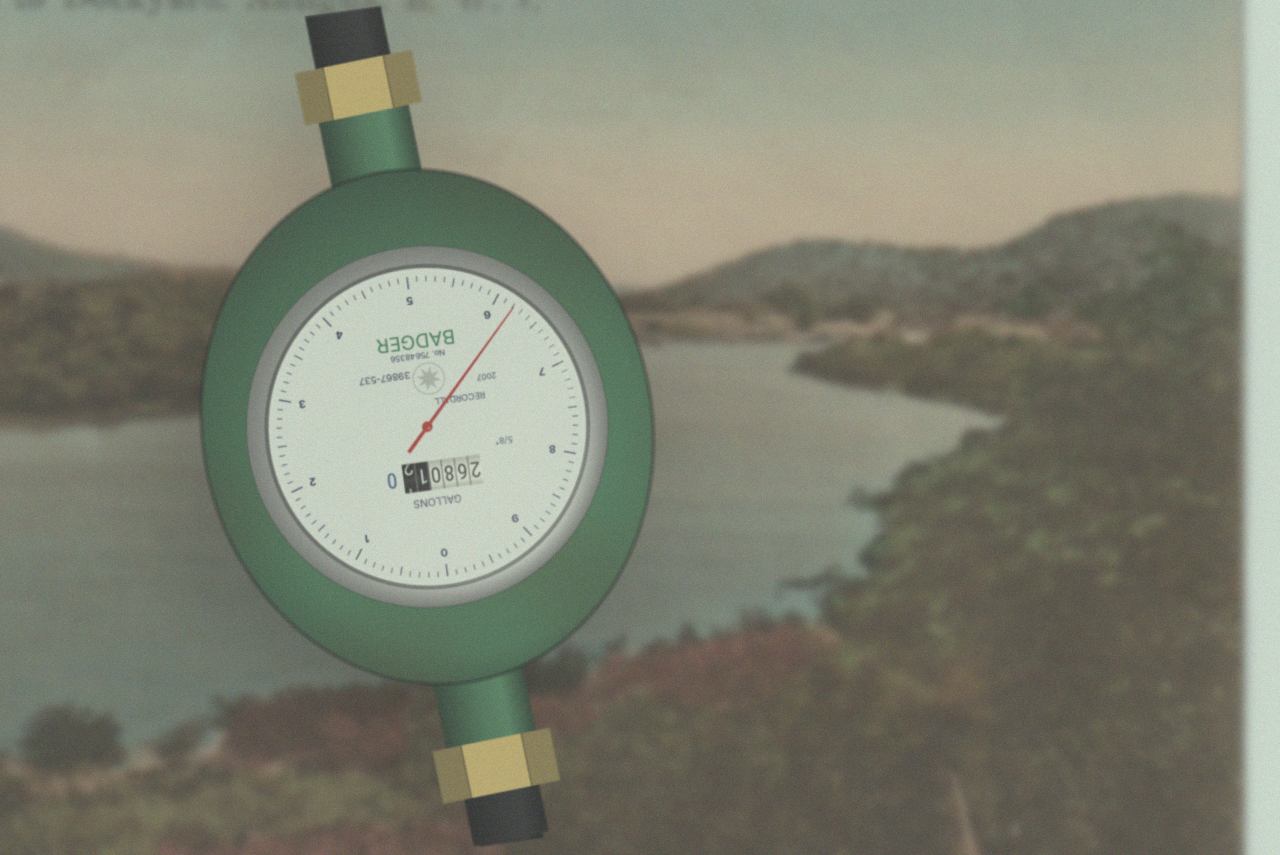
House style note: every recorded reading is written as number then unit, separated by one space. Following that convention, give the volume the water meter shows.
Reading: 2680116.2 gal
